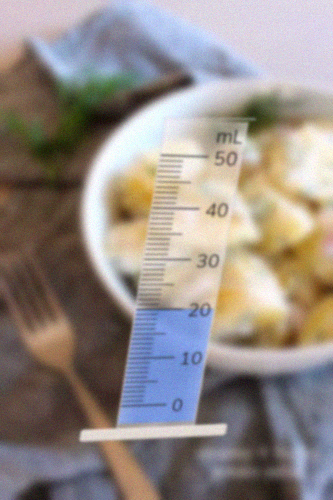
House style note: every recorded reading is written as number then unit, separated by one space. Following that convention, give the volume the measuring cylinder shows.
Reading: 20 mL
